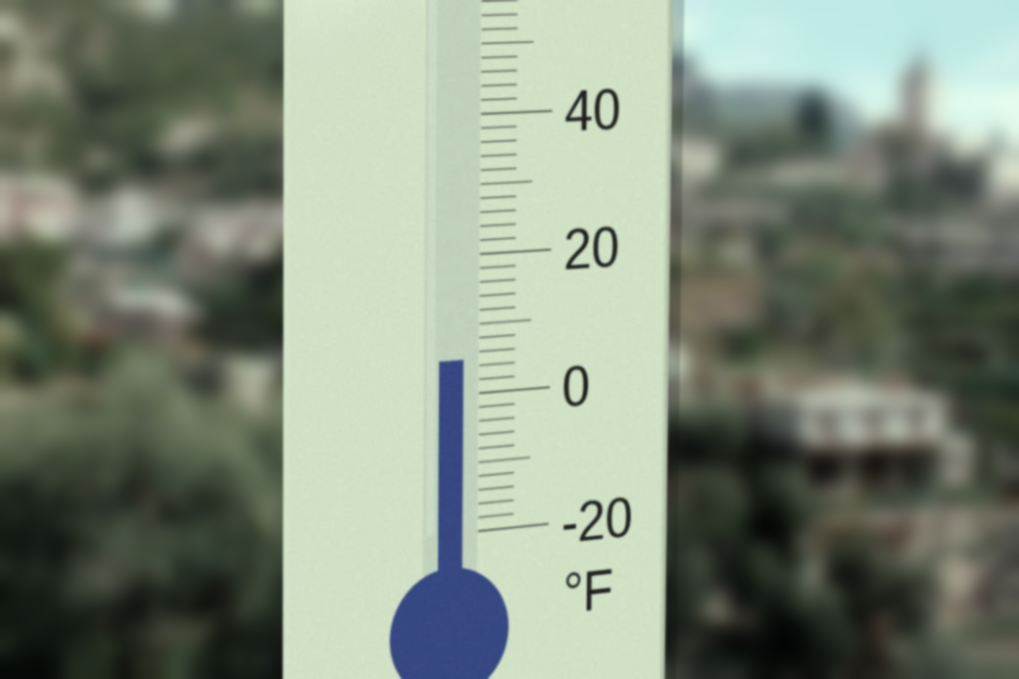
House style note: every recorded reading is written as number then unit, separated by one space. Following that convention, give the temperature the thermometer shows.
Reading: 5 °F
